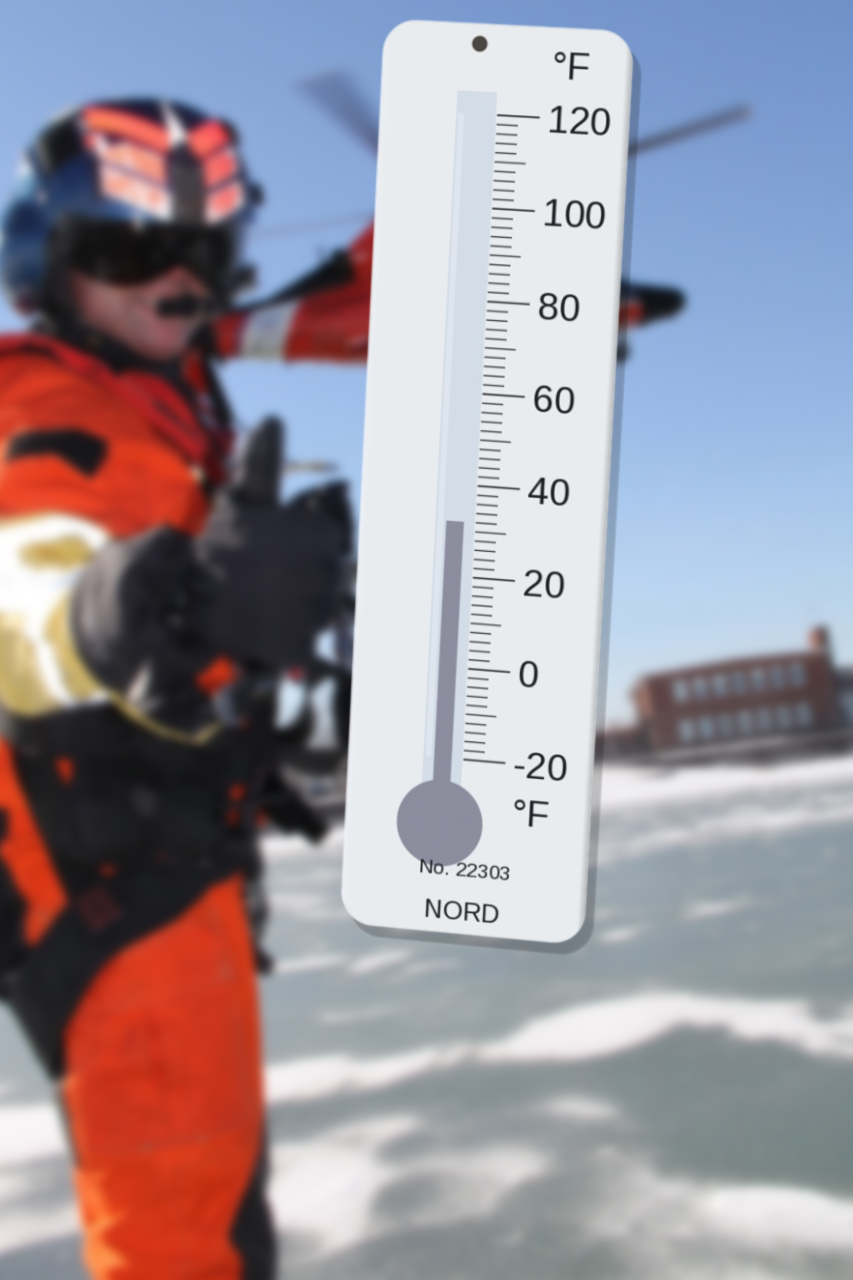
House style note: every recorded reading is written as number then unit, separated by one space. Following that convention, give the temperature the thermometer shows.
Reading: 32 °F
